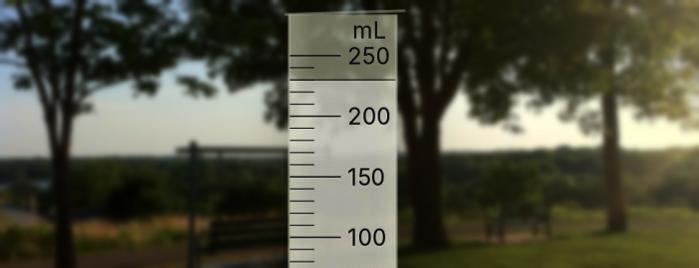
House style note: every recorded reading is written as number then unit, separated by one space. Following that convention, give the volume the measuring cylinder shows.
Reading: 230 mL
